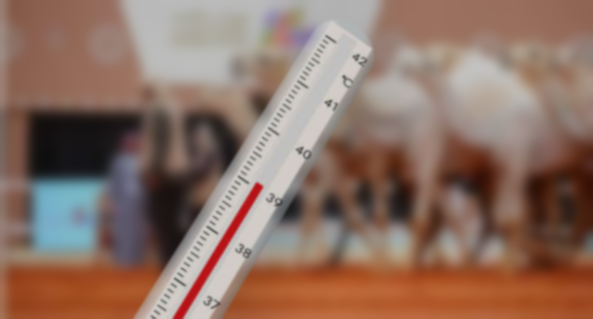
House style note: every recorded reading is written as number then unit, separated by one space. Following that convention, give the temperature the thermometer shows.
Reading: 39.1 °C
